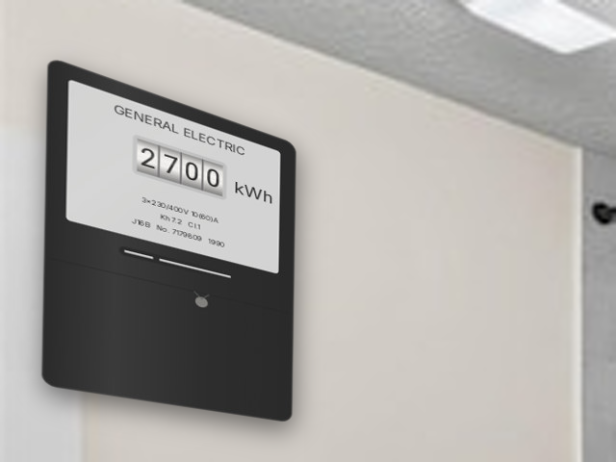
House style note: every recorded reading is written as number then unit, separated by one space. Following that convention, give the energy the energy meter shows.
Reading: 2700 kWh
